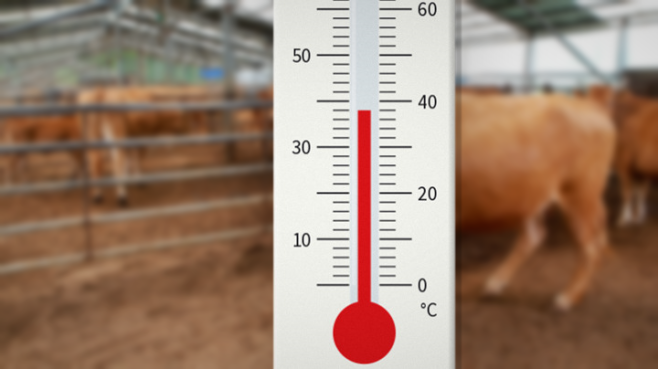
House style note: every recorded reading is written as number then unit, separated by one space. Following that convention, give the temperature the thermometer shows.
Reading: 38 °C
